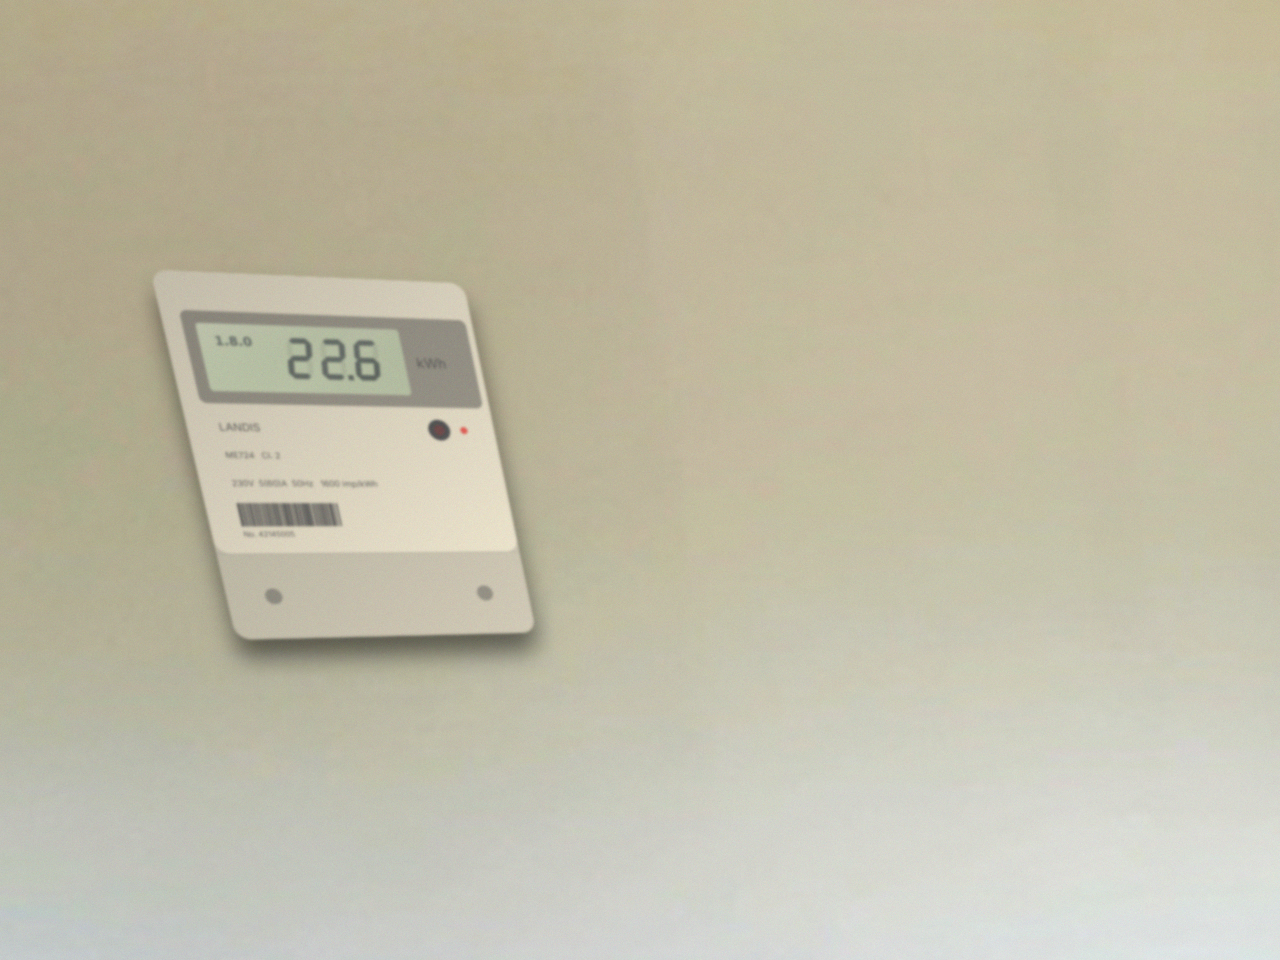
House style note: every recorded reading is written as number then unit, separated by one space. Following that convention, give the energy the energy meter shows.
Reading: 22.6 kWh
